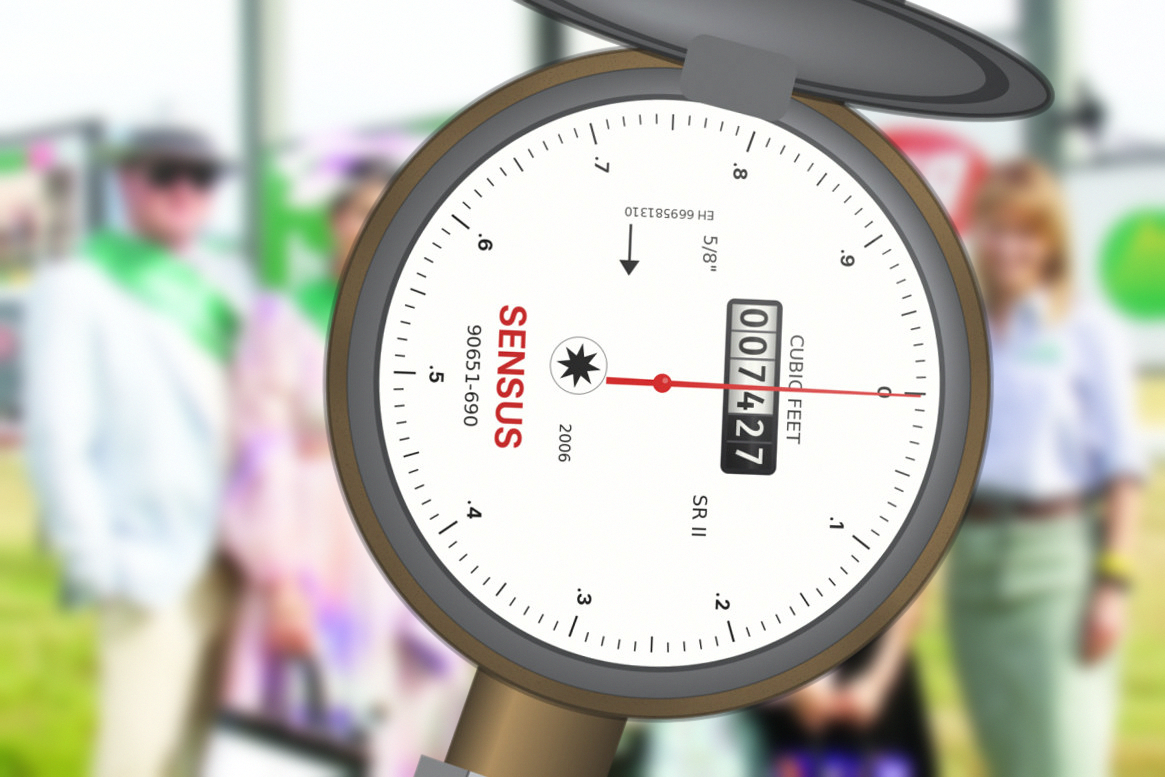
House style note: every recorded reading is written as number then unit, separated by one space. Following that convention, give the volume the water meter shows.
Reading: 7427.00 ft³
